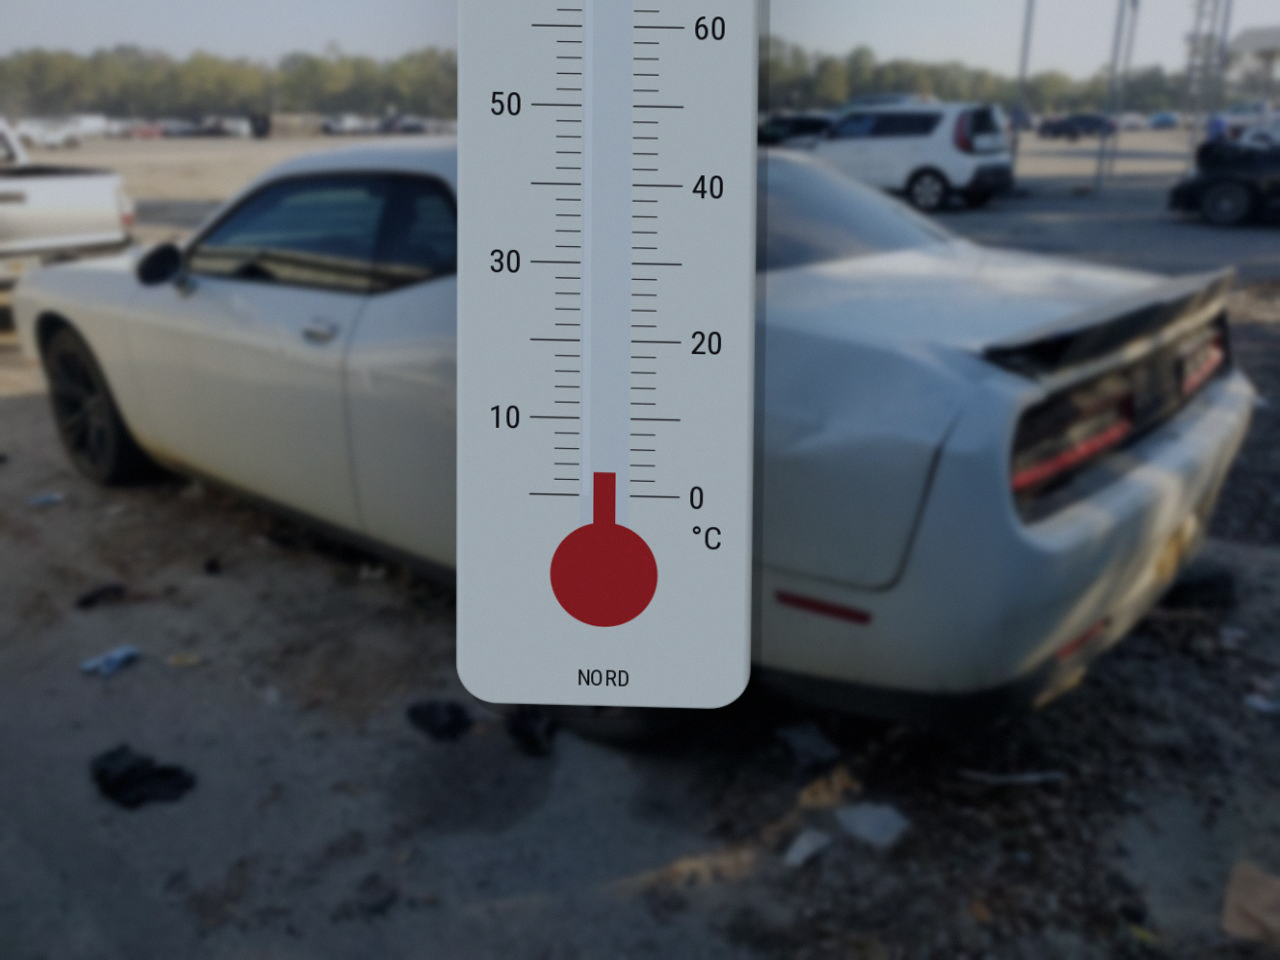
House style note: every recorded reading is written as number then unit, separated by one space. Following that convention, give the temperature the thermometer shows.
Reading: 3 °C
